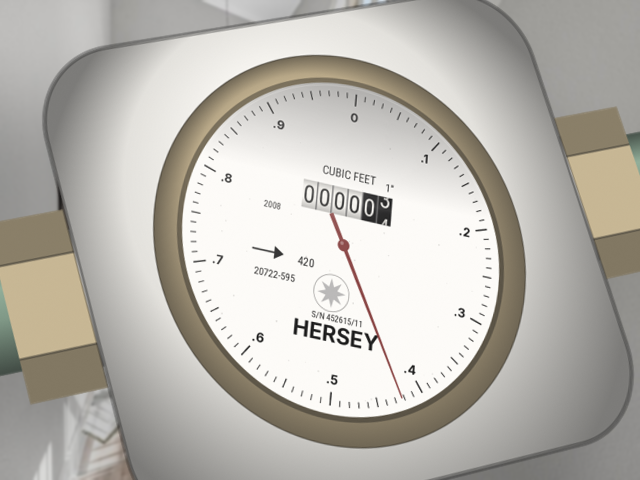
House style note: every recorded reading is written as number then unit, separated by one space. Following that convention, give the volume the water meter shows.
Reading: 3.42 ft³
